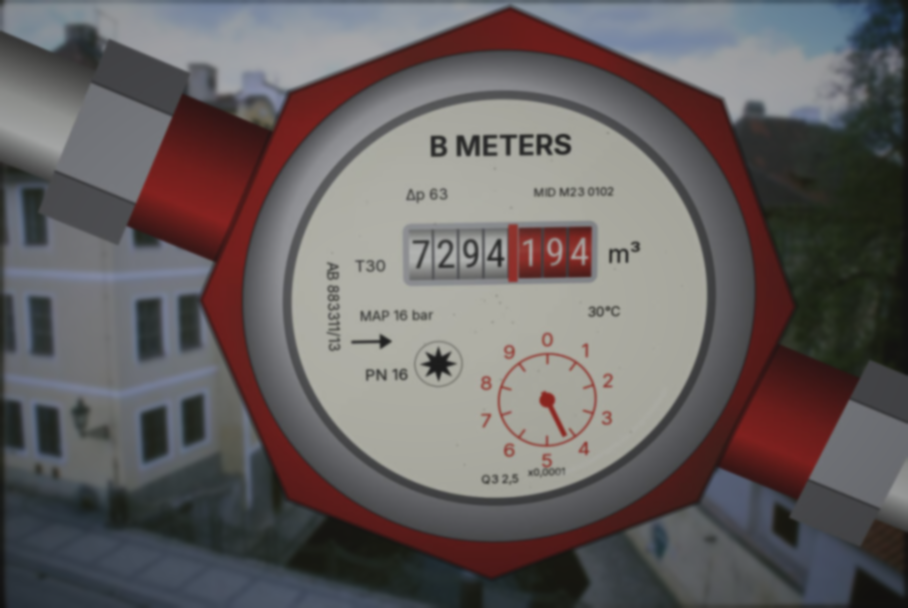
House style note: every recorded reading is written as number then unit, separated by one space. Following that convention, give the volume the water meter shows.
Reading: 7294.1944 m³
